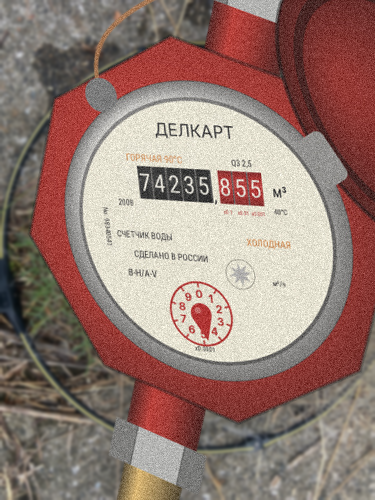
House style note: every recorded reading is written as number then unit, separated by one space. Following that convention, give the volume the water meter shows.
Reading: 74235.8554 m³
